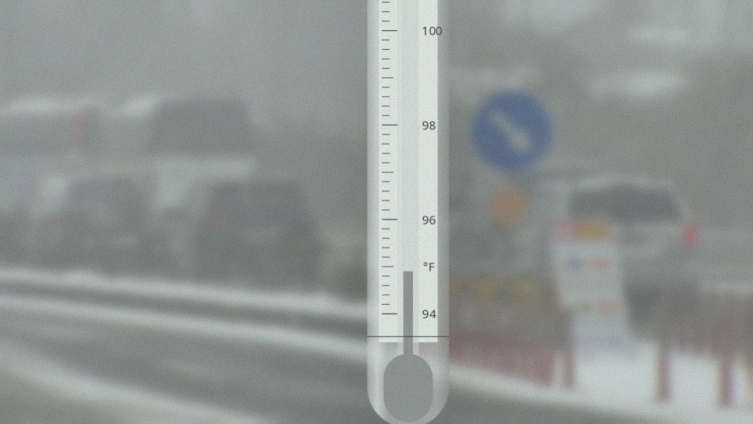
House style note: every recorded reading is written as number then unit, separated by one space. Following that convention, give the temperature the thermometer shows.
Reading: 94.9 °F
